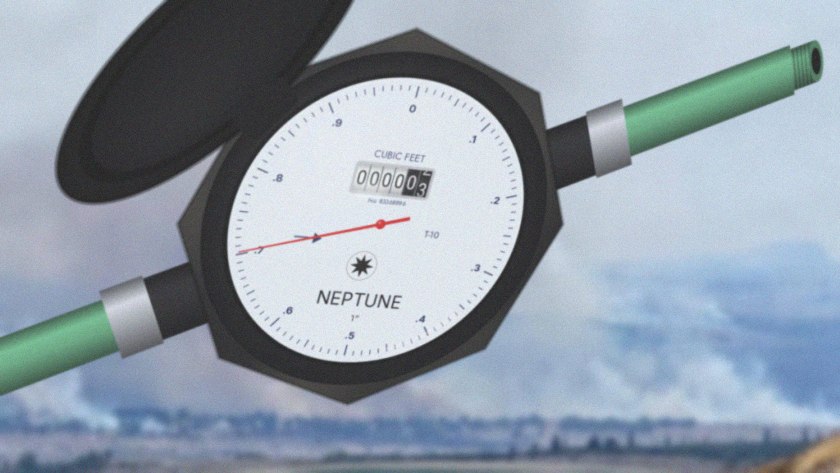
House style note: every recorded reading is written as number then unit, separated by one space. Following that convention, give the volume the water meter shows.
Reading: 2.70 ft³
